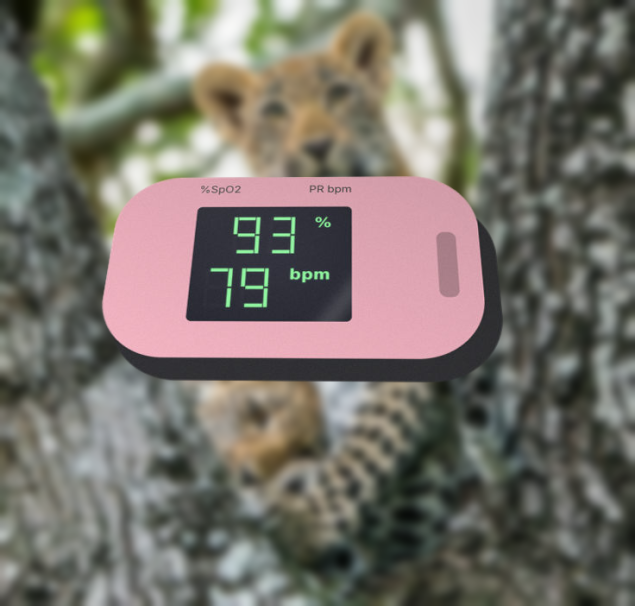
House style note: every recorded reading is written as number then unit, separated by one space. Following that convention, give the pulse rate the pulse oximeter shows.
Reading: 79 bpm
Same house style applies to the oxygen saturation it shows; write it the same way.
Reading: 93 %
